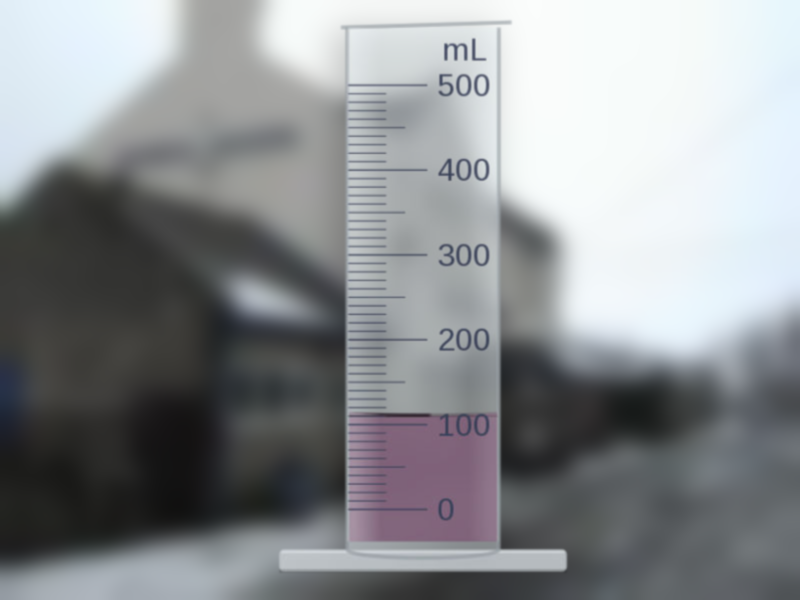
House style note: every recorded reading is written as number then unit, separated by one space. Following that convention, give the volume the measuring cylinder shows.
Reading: 110 mL
